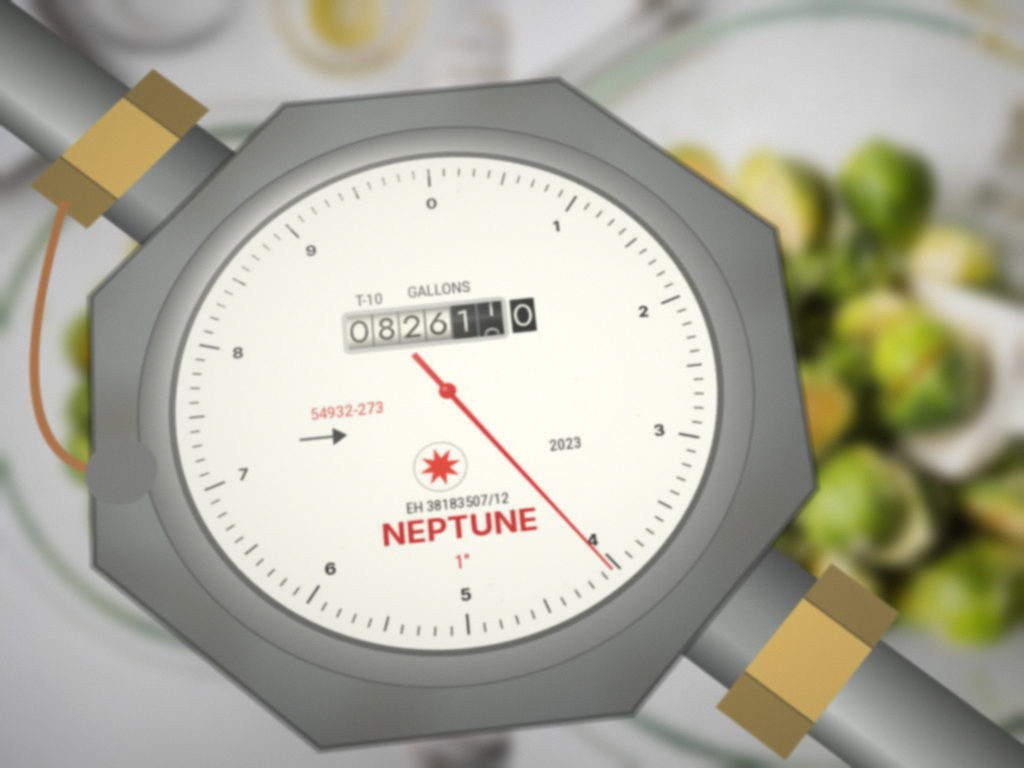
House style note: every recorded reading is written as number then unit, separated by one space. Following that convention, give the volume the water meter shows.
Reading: 826114.0 gal
